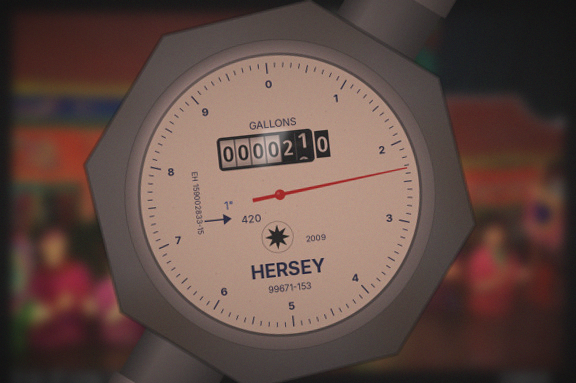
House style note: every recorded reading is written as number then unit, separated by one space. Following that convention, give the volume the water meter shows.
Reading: 212.3 gal
